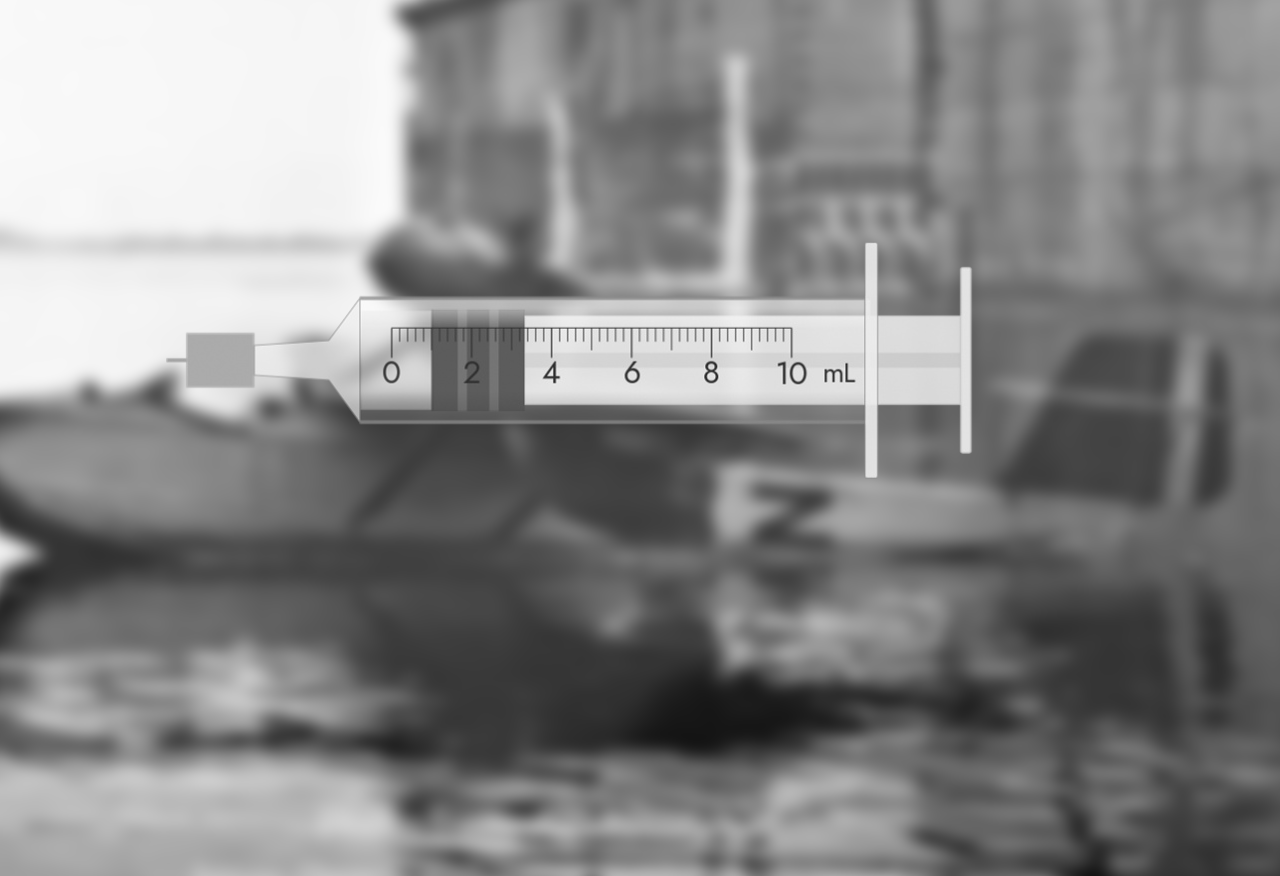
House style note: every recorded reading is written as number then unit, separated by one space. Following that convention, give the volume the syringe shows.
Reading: 1 mL
